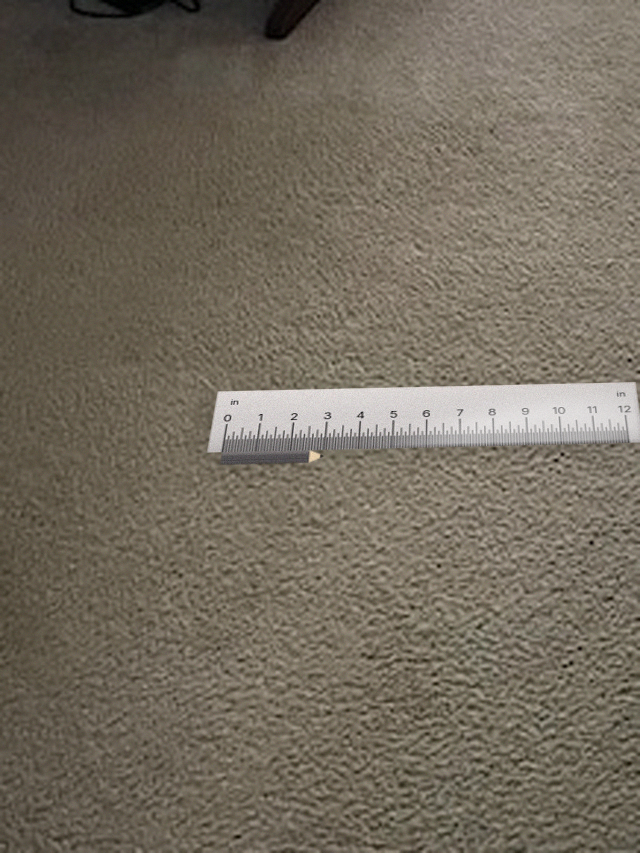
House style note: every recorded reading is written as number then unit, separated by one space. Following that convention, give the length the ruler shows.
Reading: 3 in
